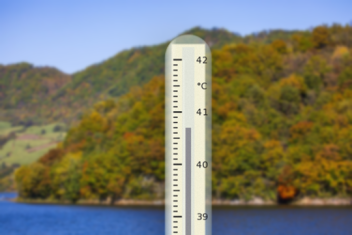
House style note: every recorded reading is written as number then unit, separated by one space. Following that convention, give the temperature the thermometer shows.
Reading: 40.7 °C
